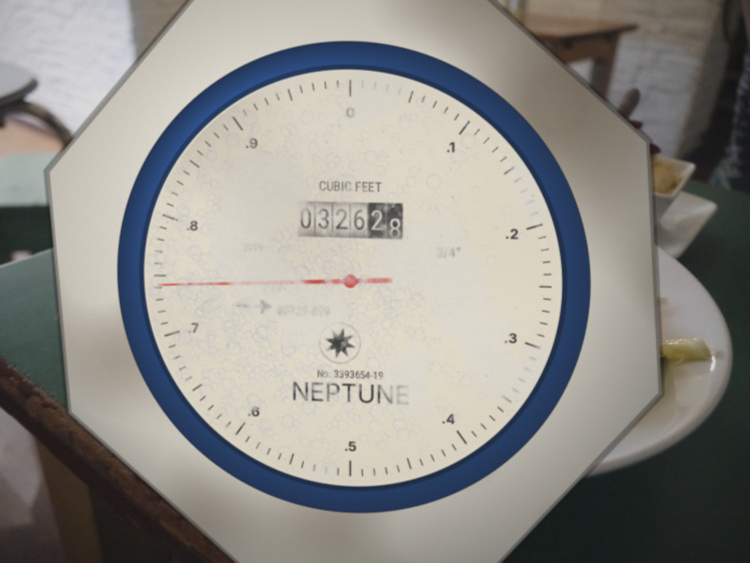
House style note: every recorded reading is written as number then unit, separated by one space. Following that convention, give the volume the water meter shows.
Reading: 32627.74 ft³
